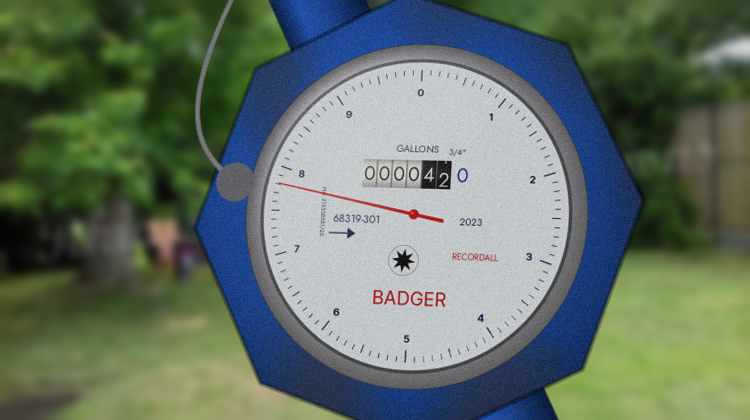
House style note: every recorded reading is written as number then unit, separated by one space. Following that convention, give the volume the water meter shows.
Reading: 417.8 gal
